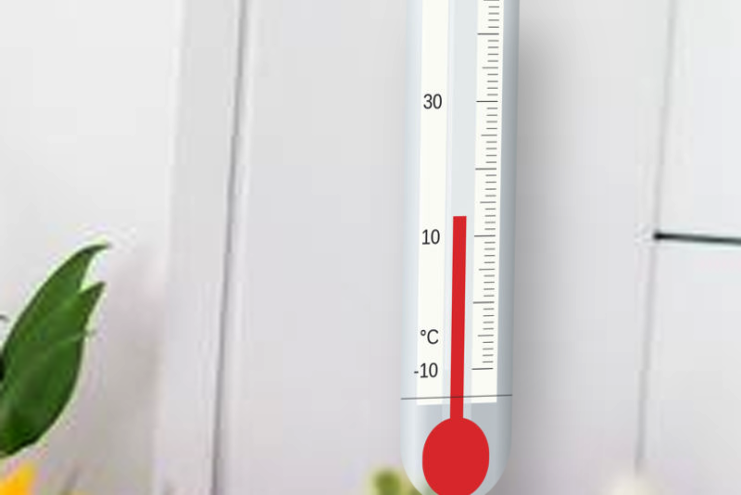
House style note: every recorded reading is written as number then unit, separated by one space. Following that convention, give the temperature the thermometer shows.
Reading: 13 °C
